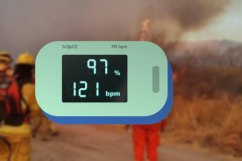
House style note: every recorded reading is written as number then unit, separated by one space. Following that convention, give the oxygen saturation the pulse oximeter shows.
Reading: 97 %
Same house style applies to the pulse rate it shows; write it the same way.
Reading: 121 bpm
